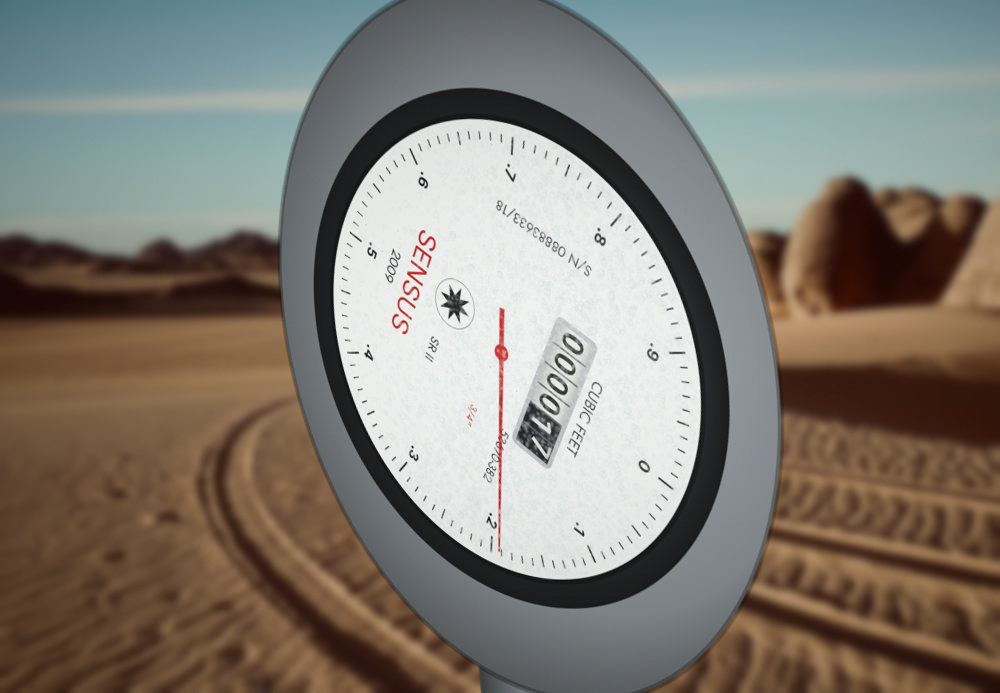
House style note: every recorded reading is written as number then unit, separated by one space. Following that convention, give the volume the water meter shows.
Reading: 17.19 ft³
